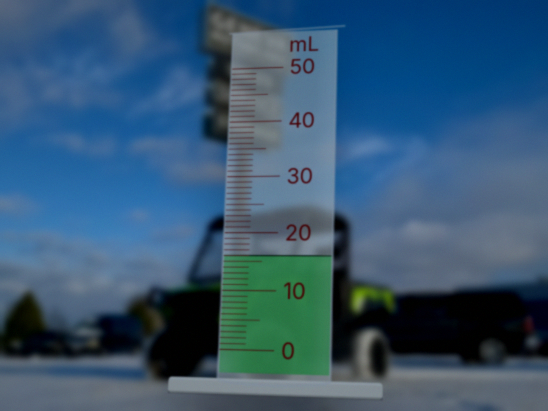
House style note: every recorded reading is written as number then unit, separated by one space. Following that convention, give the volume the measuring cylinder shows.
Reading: 16 mL
